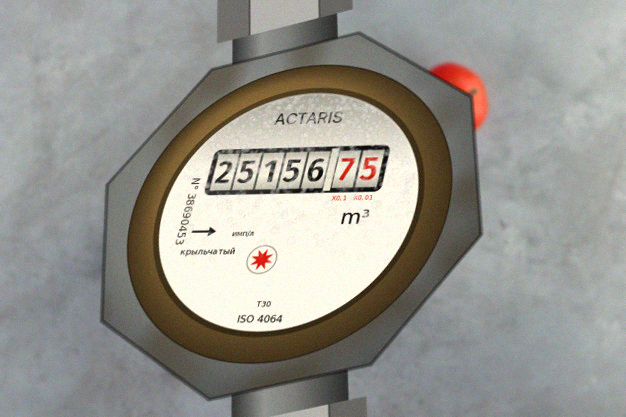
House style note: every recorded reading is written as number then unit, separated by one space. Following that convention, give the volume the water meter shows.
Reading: 25156.75 m³
